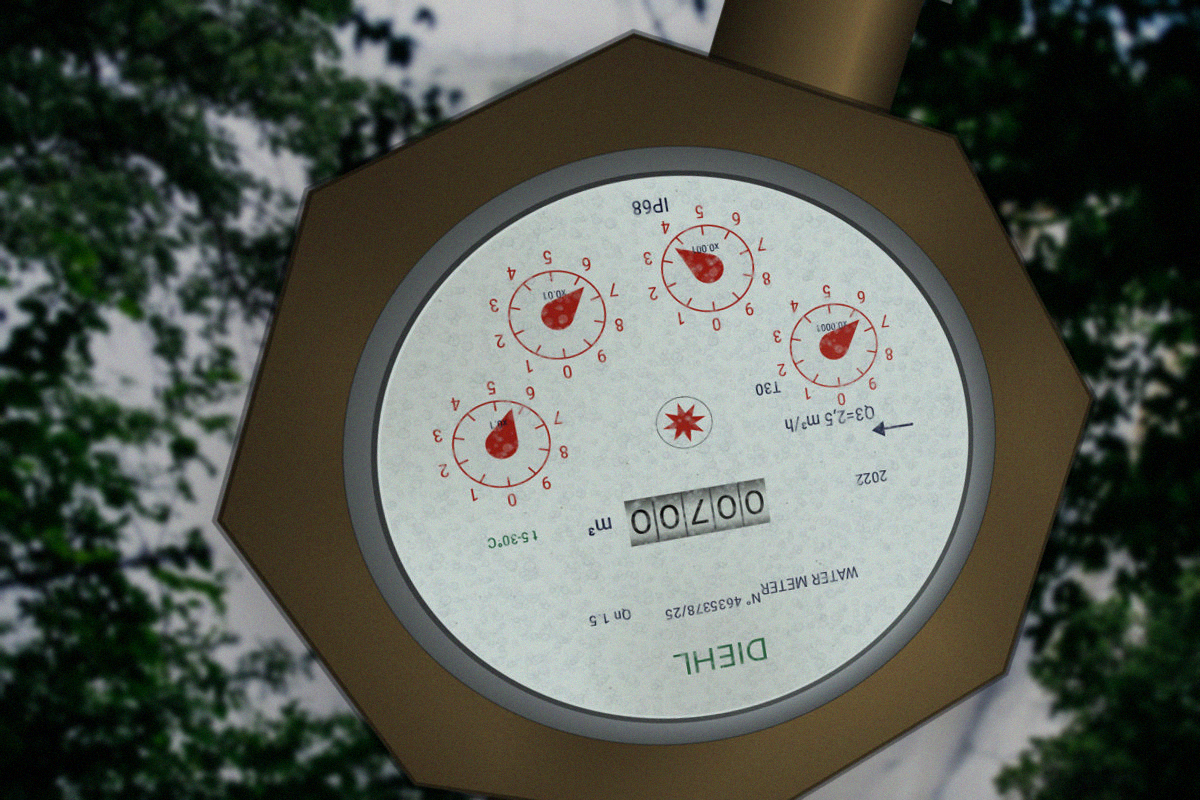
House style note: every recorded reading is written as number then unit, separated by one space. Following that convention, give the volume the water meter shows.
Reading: 700.5636 m³
